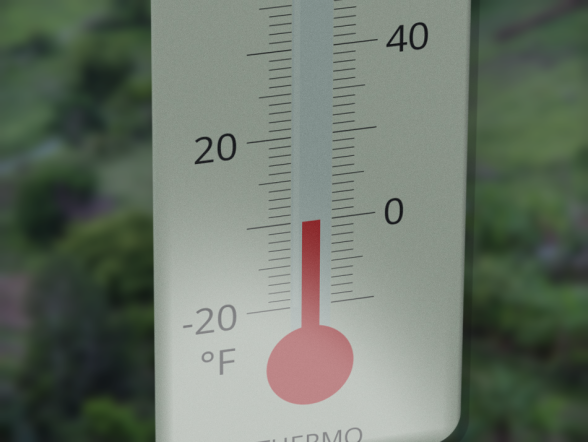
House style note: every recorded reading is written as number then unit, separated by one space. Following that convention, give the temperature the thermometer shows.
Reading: 0 °F
